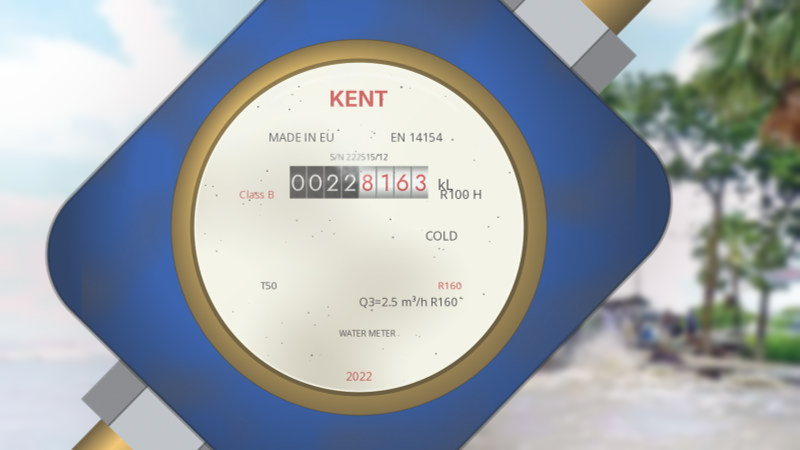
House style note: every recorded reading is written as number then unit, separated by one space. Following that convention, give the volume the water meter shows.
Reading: 22.8163 kL
